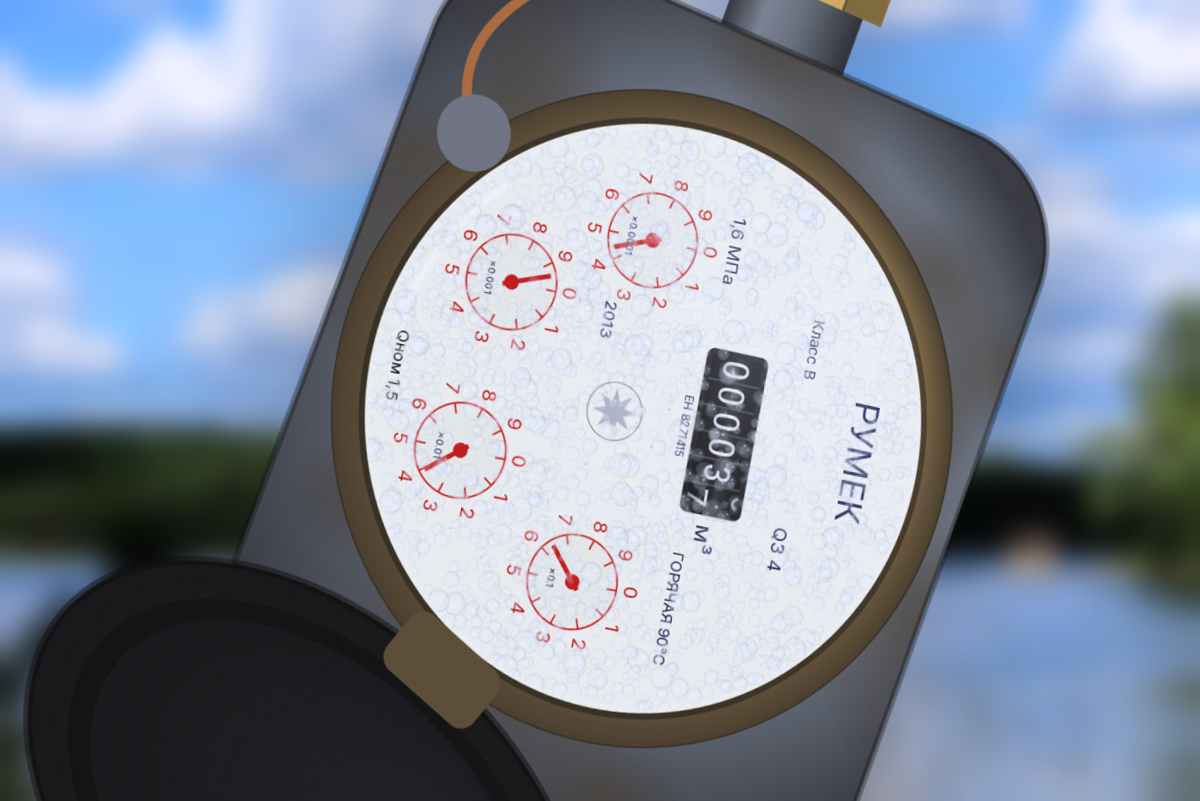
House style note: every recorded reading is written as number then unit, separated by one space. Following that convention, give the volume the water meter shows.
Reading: 36.6394 m³
